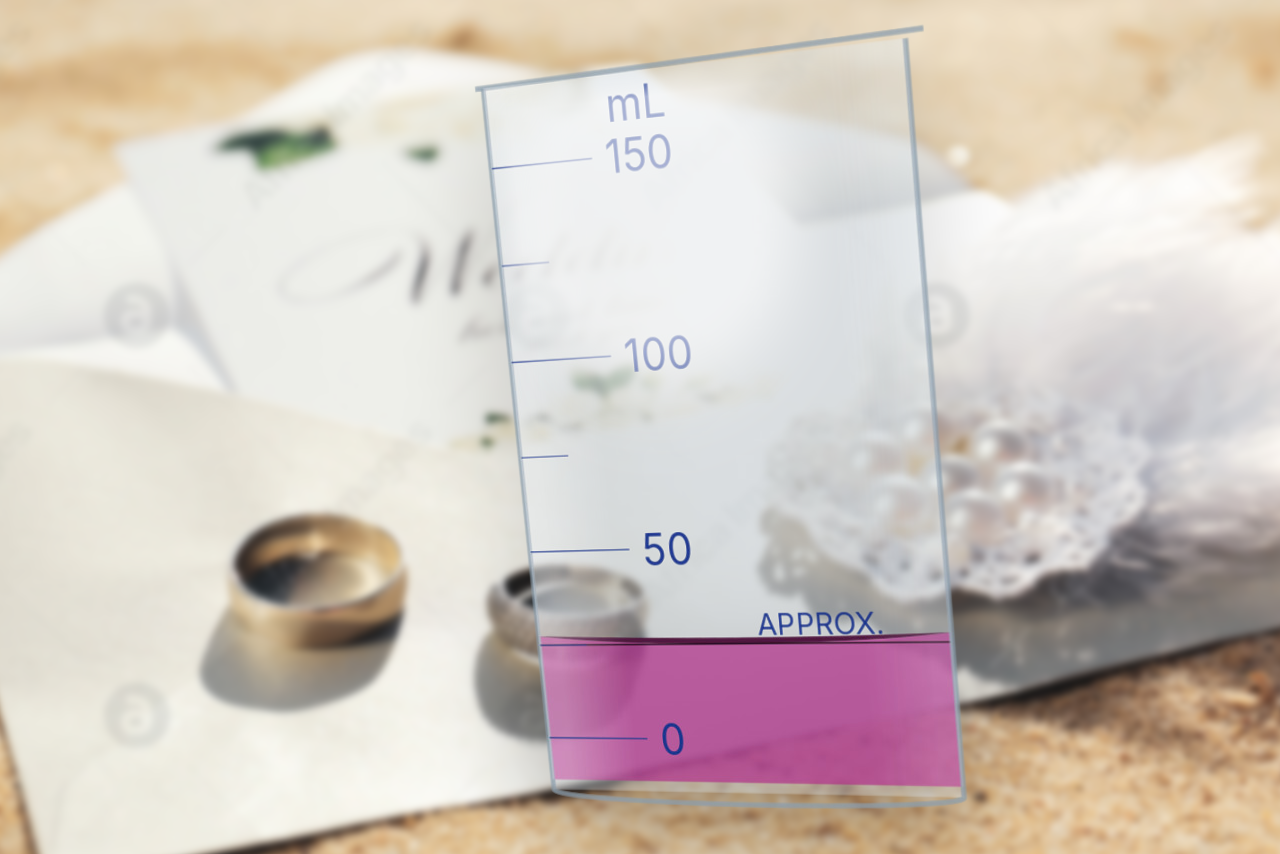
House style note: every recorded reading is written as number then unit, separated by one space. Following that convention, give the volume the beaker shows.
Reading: 25 mL
